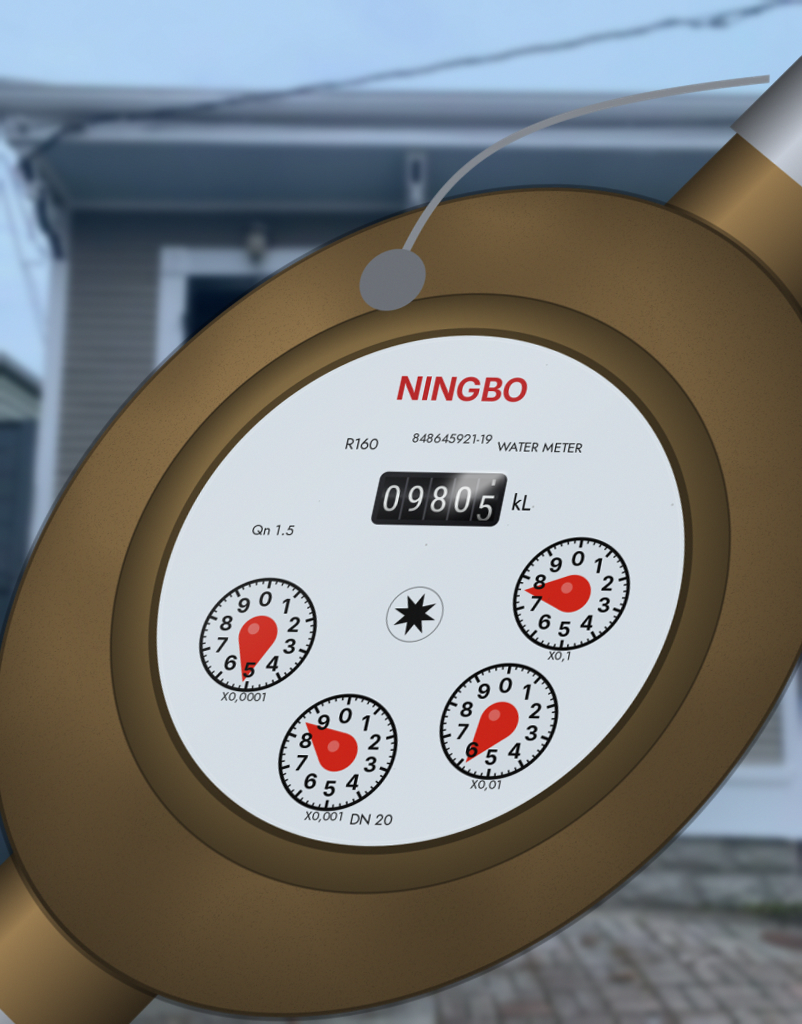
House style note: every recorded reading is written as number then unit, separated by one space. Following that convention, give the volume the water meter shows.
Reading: 9804.7585 kL
